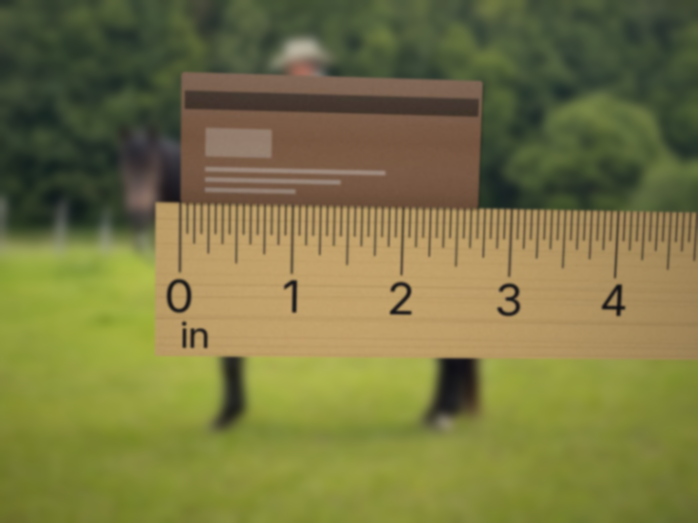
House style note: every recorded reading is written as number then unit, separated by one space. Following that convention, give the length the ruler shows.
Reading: 2.6875 in
